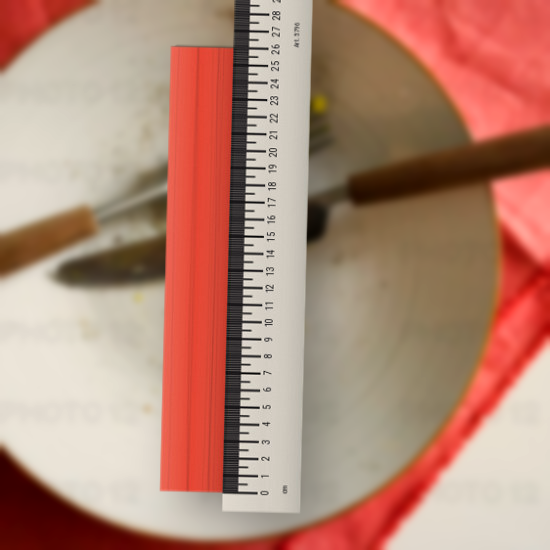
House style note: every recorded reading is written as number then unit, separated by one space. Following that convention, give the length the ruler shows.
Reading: 26 cm
